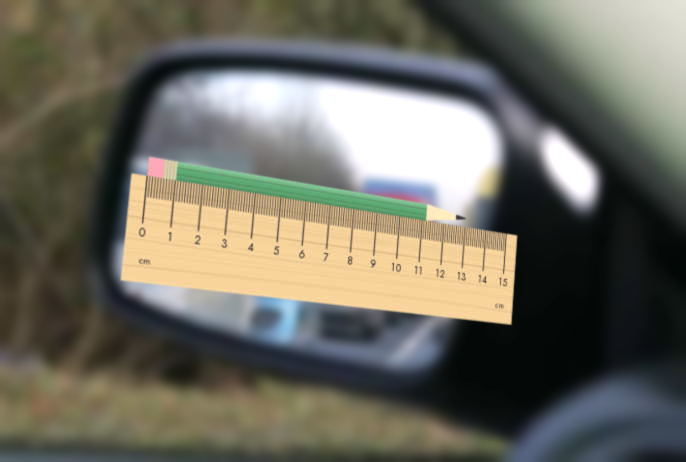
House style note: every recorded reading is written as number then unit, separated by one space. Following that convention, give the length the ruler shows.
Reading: 13 cm
